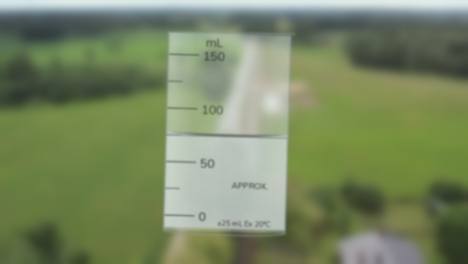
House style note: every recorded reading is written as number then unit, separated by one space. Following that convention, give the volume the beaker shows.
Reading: 75 mL
